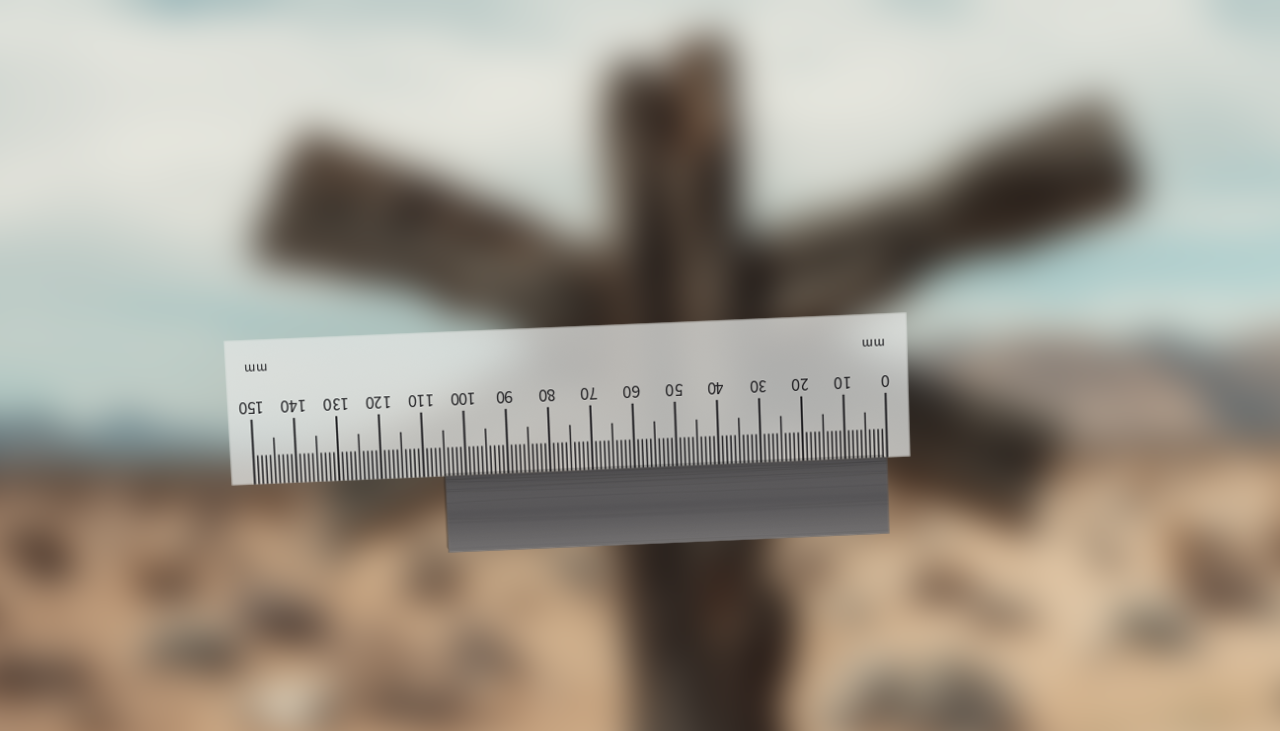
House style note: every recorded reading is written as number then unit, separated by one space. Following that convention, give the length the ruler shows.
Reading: 105 mm
